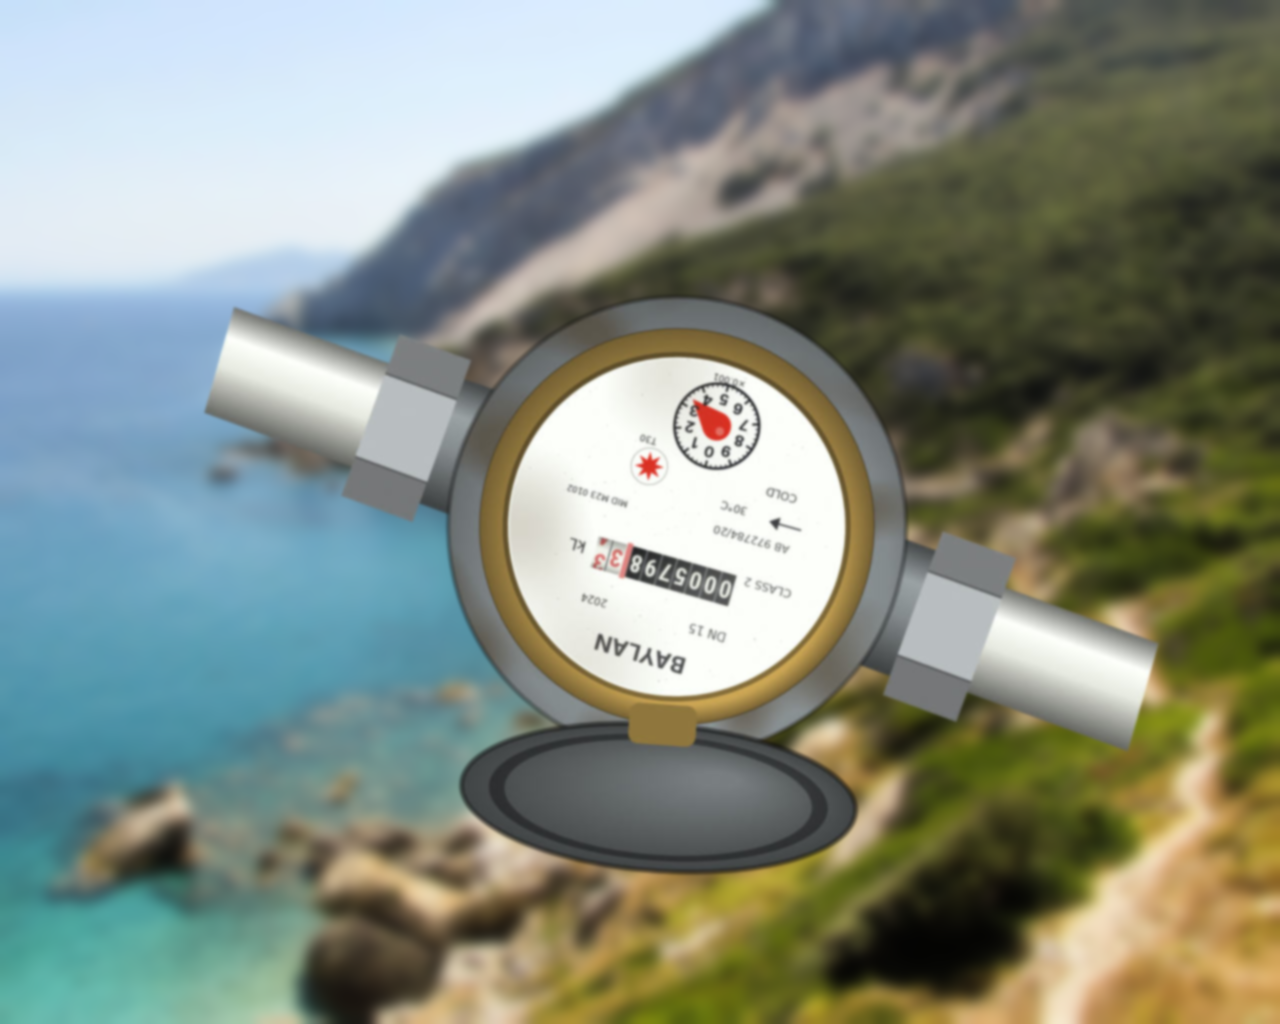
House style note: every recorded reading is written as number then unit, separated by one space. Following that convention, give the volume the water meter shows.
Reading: 5798.333 kL
